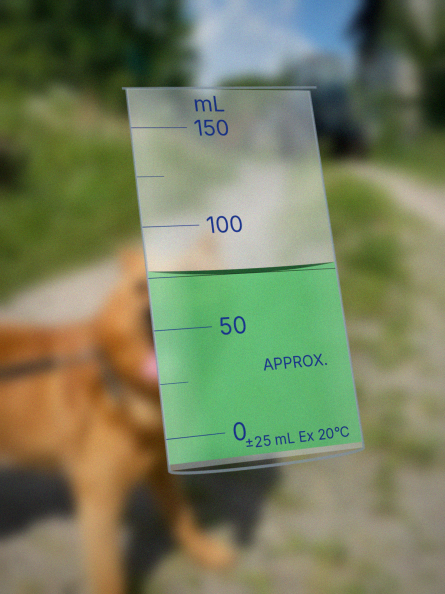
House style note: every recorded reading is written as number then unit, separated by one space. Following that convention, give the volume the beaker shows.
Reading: 75 mL
